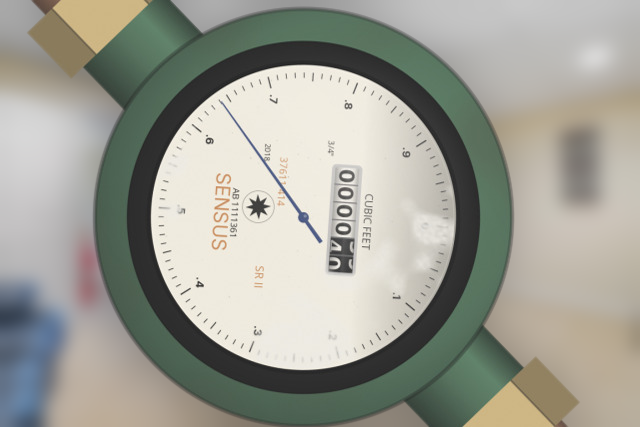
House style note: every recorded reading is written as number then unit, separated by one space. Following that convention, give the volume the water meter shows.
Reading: 39.64 ft³
